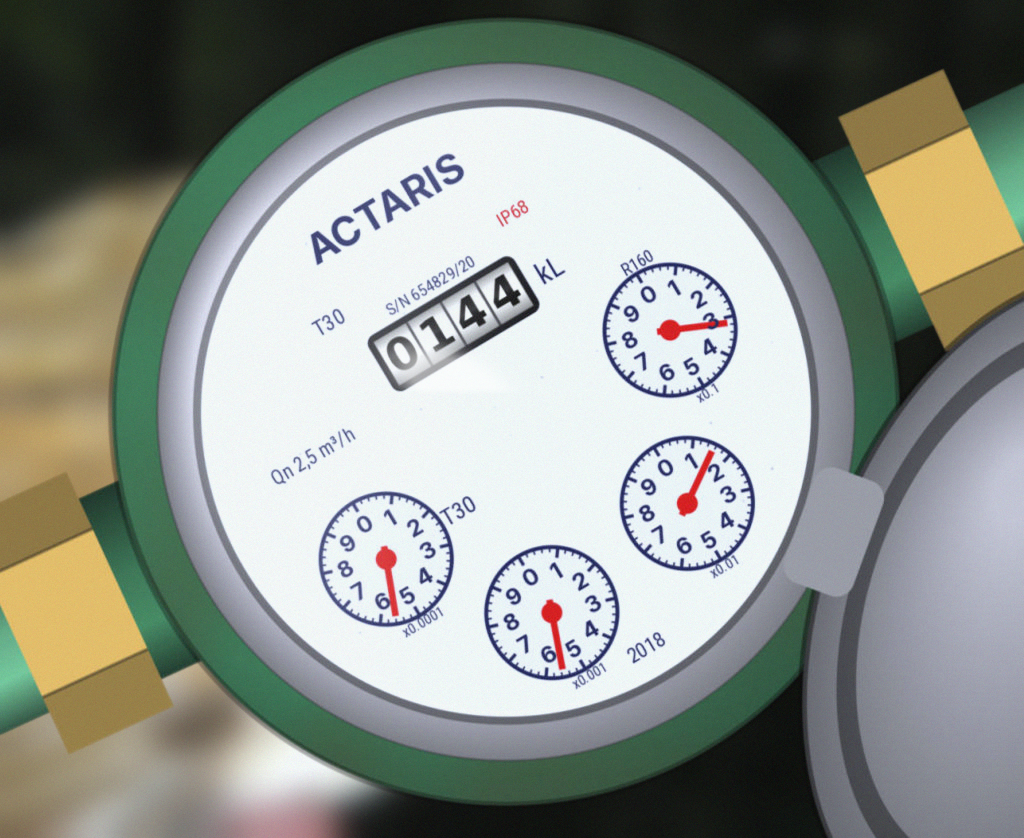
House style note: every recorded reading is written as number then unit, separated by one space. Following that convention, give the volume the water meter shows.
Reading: 144.3155 kL
